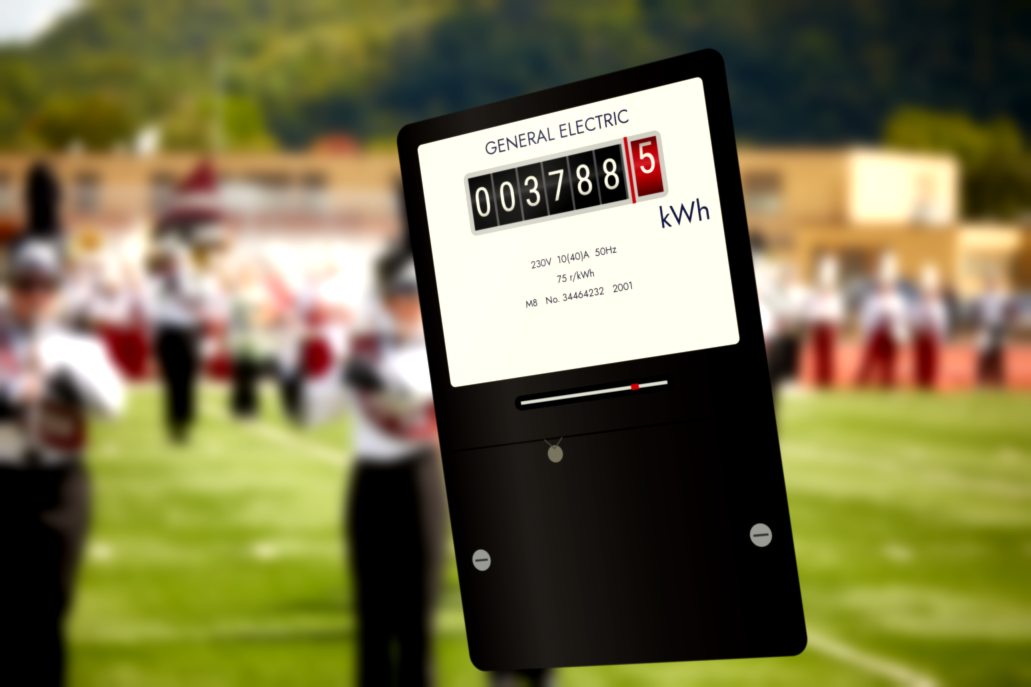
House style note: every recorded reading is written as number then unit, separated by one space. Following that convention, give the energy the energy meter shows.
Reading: 3788.5 kWh
